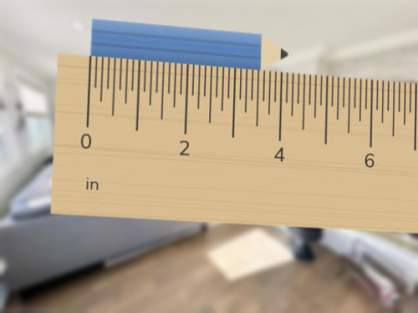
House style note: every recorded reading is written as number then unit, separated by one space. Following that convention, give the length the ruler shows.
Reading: 4.125 in
